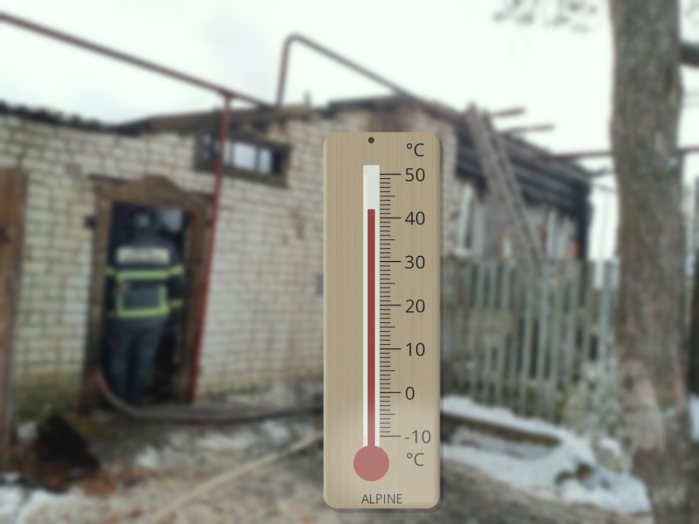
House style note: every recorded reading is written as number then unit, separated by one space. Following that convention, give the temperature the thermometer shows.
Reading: 42 °C
